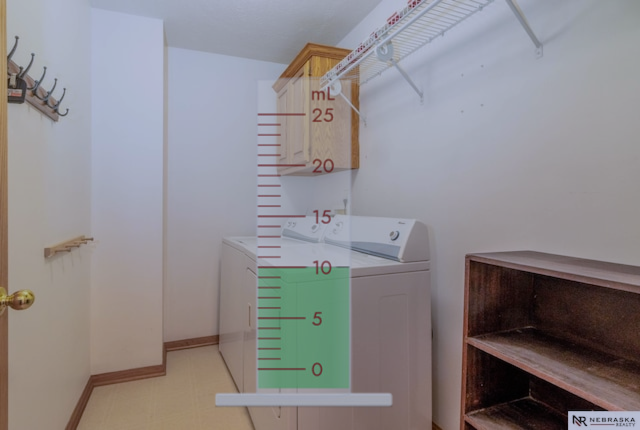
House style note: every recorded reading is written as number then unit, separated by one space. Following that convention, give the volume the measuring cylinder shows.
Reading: 10 mL
